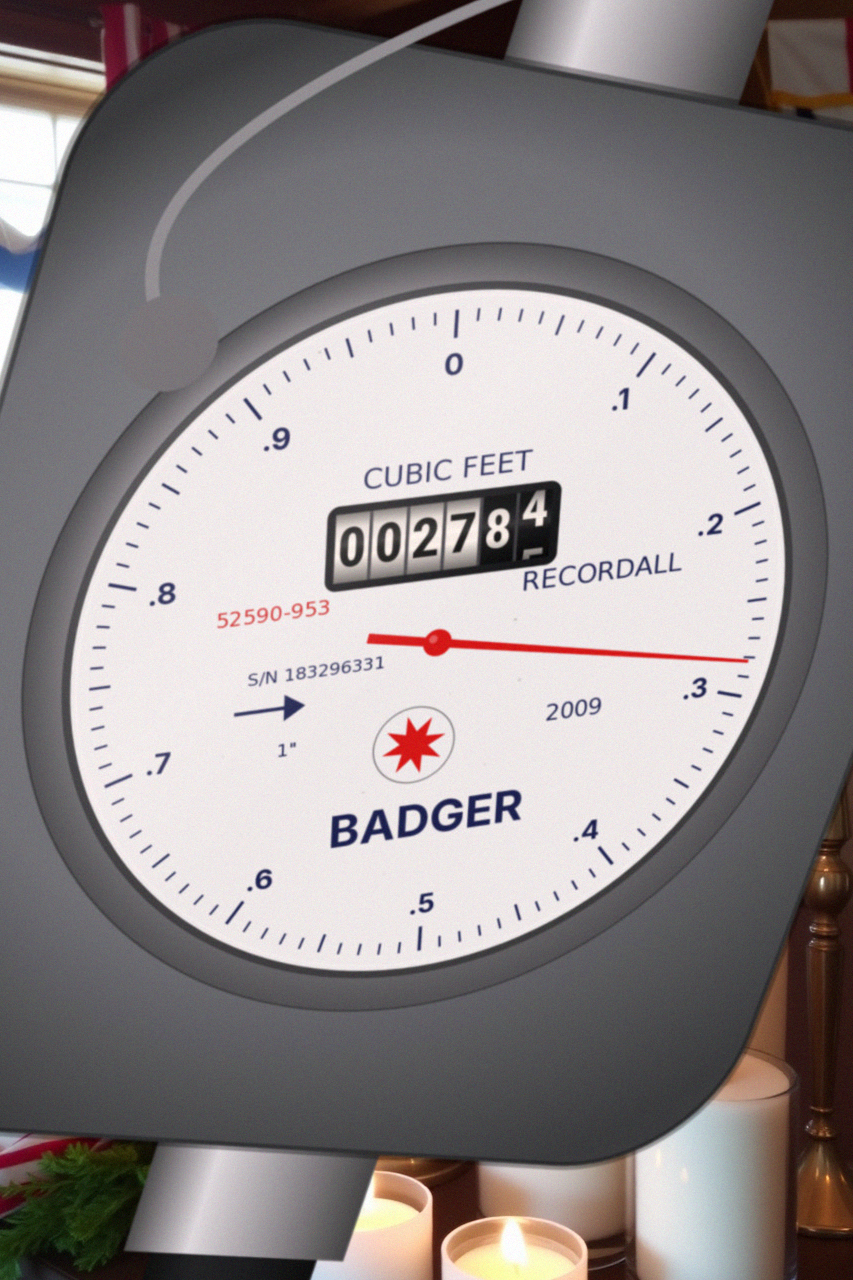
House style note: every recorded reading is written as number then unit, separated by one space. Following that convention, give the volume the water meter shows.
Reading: 2784.28 ft³
